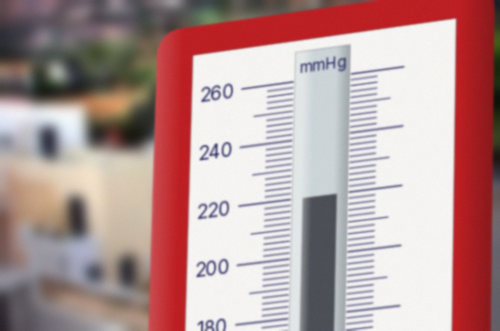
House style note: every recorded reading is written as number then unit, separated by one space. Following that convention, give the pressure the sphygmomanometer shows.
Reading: 220 mmHg
